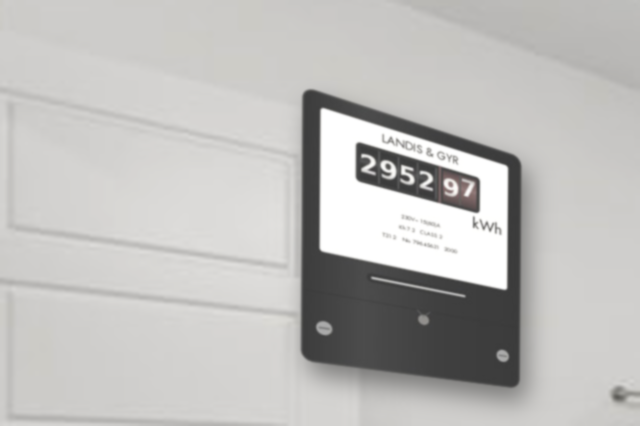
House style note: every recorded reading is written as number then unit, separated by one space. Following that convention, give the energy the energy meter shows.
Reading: 2952.97 kWh
